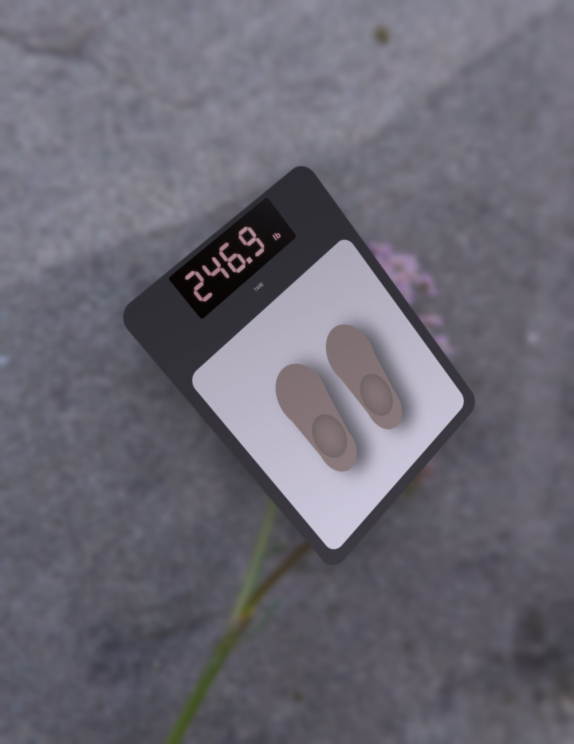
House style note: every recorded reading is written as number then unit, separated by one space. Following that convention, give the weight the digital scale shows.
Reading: 246.9 lb
